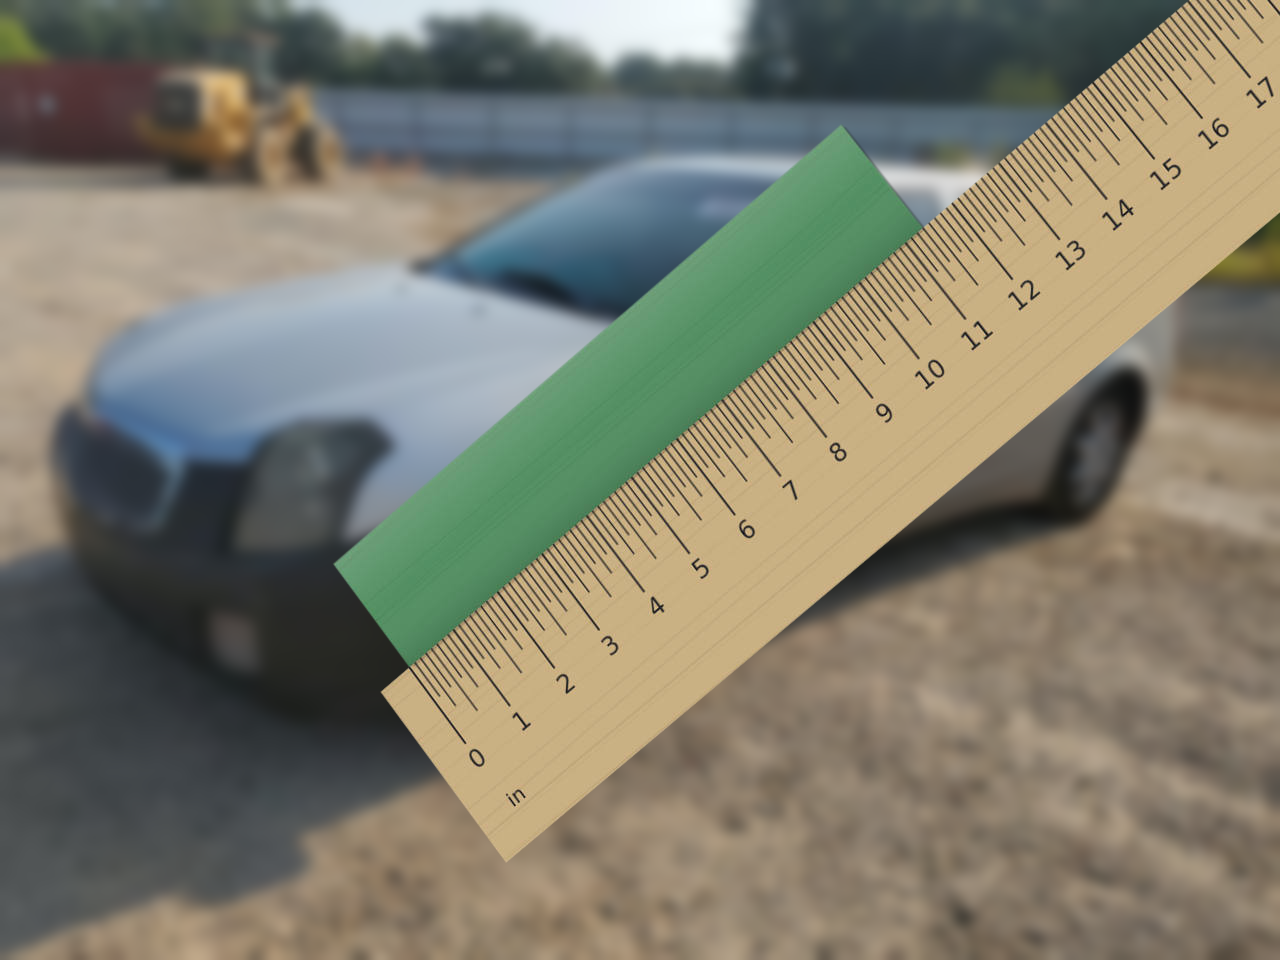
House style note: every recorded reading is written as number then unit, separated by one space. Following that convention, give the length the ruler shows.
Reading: 11.375 in
